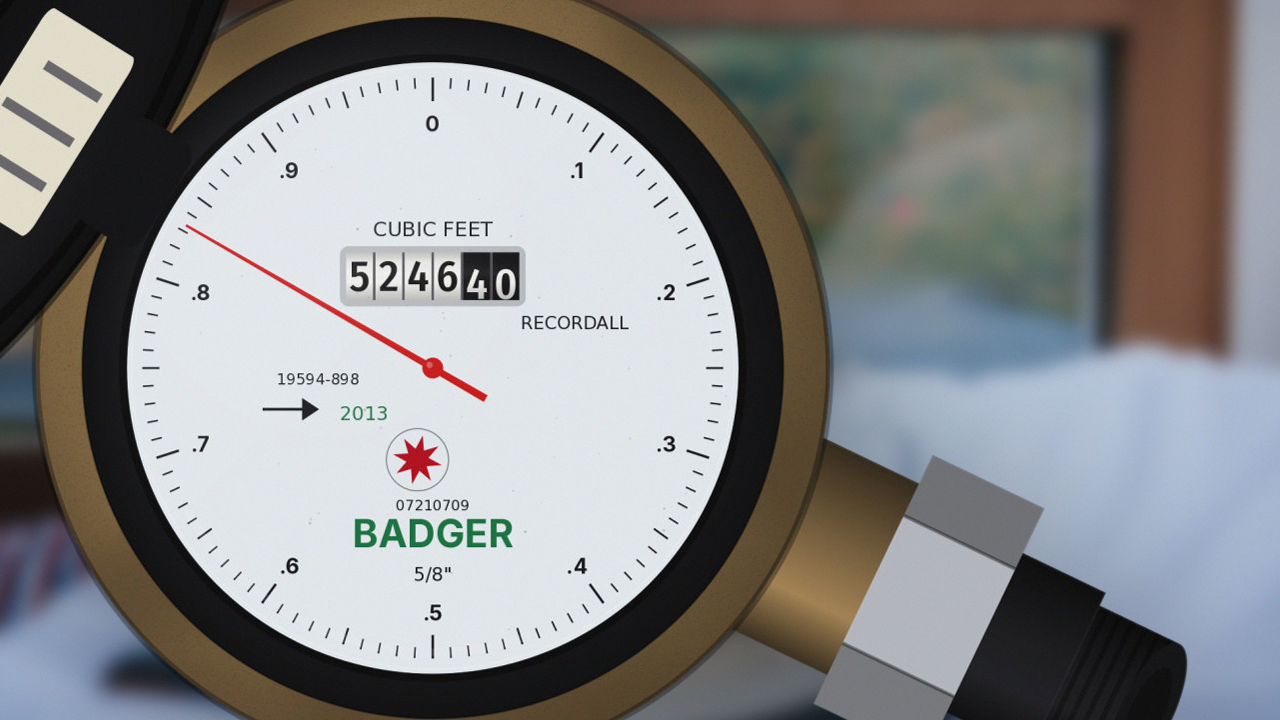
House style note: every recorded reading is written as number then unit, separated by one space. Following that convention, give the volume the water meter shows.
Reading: 524639.83 ft³
